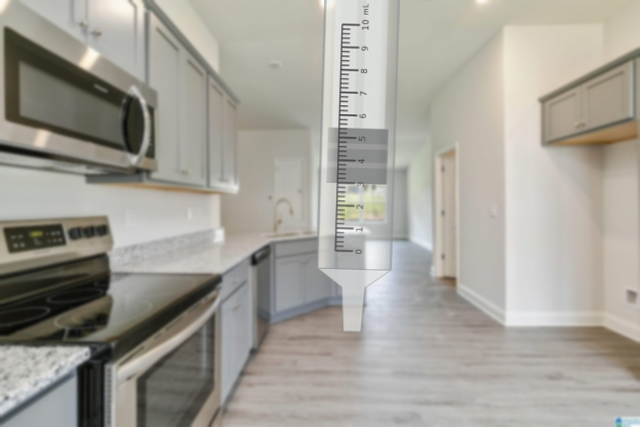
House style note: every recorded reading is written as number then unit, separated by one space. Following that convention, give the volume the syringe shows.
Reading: 3 mL
